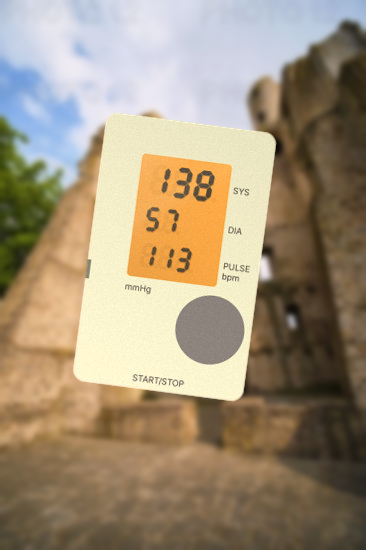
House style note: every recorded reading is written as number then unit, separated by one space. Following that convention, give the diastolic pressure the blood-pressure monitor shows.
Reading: 57 mmHg
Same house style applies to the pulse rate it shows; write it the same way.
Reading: 113 bpm
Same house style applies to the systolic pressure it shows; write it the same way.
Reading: 138 mmHg
